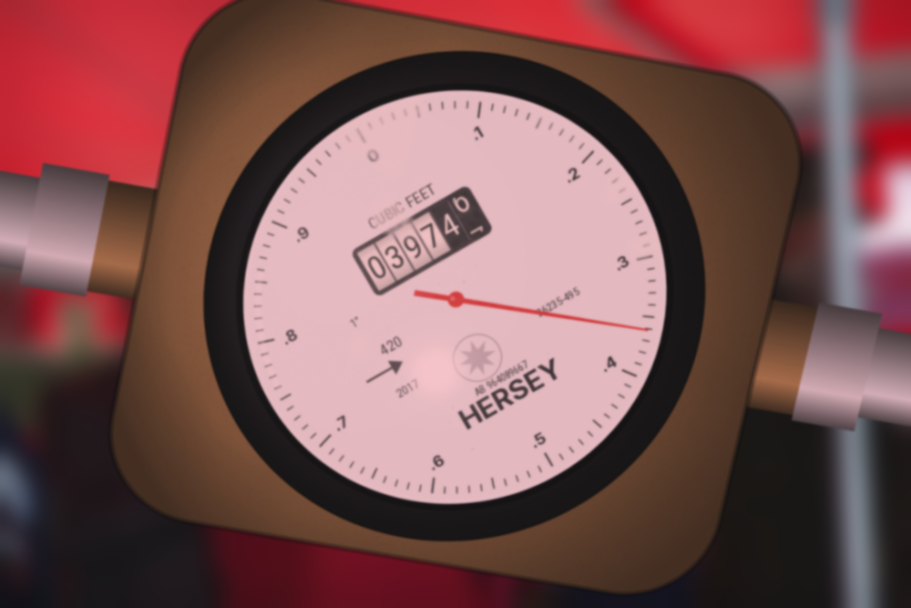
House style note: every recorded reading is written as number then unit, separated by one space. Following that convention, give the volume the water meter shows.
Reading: 39746.36 ft³
